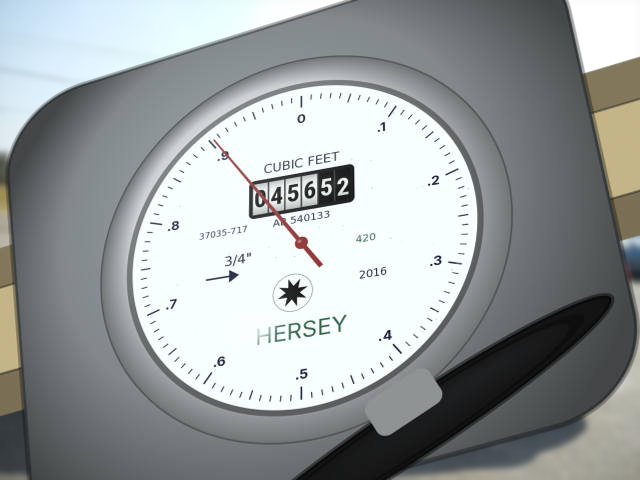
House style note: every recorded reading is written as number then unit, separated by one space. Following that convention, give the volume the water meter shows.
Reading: 45651.90 ft³
